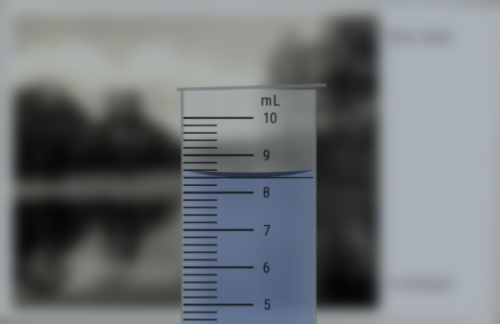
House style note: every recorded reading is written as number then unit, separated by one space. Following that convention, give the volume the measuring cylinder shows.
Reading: 8.4 mL
